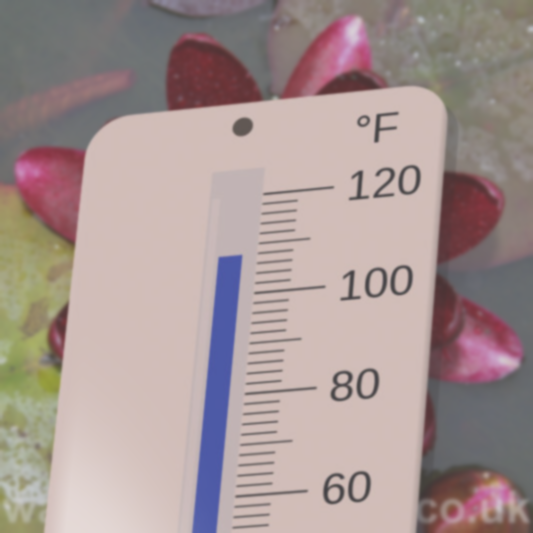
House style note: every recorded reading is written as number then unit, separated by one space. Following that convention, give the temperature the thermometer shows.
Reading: 108 °F
